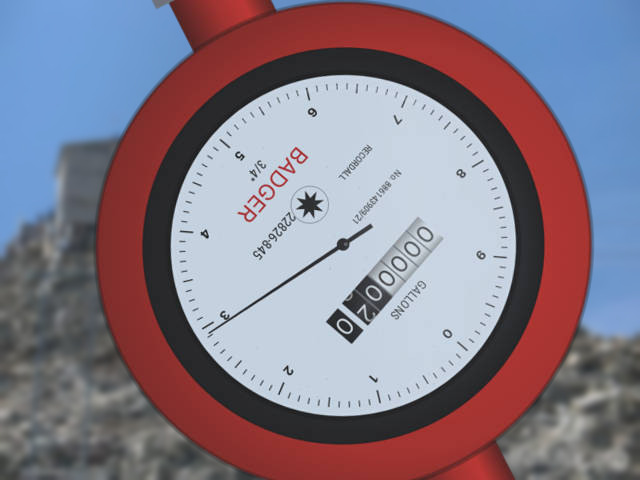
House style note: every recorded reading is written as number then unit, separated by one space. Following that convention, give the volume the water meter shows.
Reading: 22.9 gal
